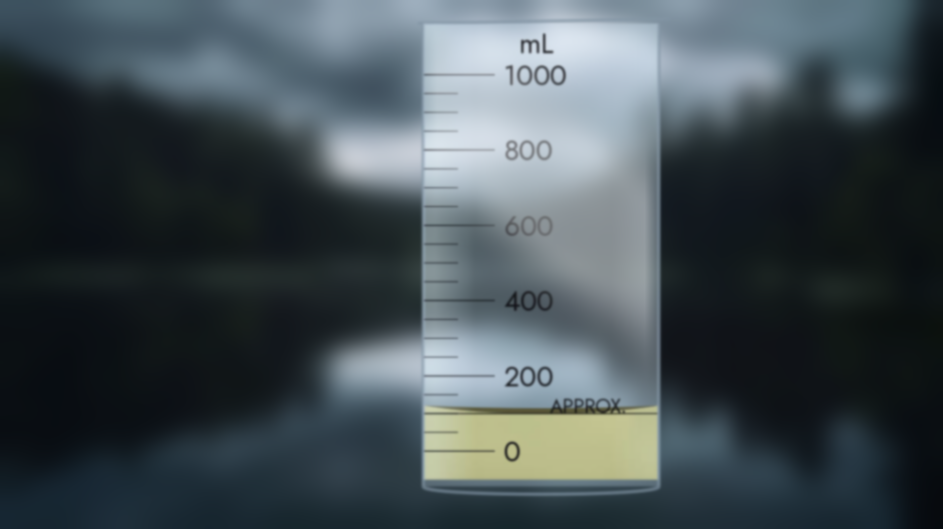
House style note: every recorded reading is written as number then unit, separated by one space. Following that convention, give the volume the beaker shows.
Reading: 100 mL
